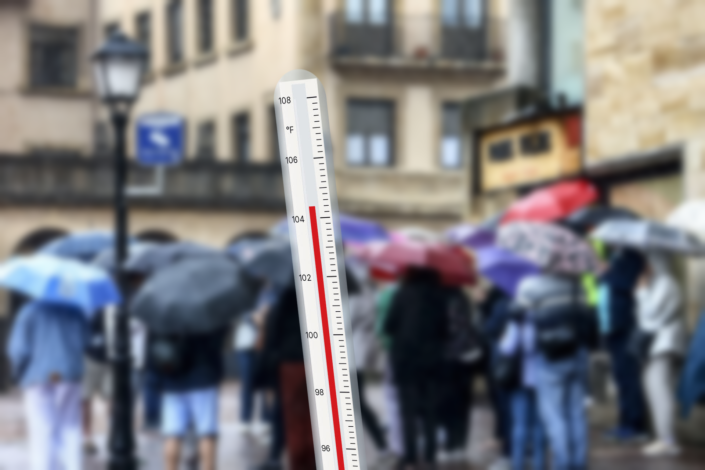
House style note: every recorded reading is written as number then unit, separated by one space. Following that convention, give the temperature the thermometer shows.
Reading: 104.4 °F
